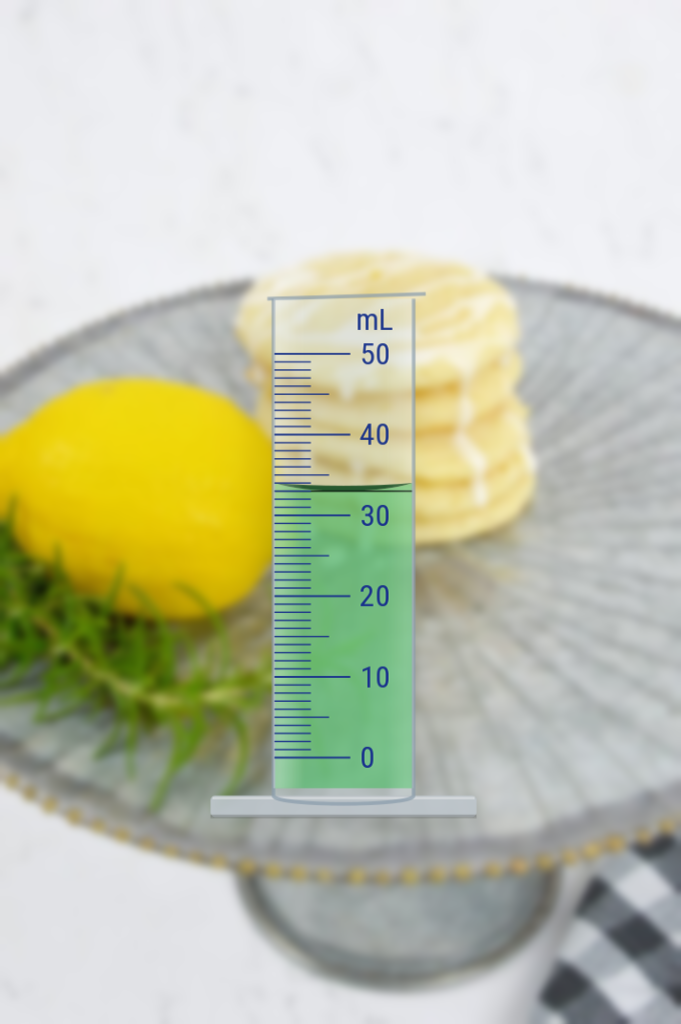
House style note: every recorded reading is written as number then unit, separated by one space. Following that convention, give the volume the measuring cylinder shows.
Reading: 33 mL
